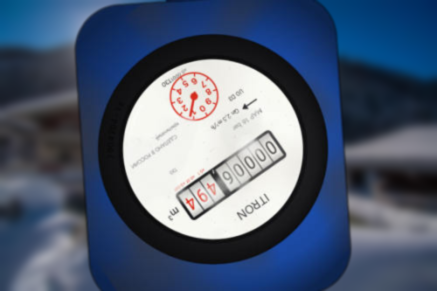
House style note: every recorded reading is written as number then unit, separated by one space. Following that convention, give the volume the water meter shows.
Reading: 6.4941 m³
